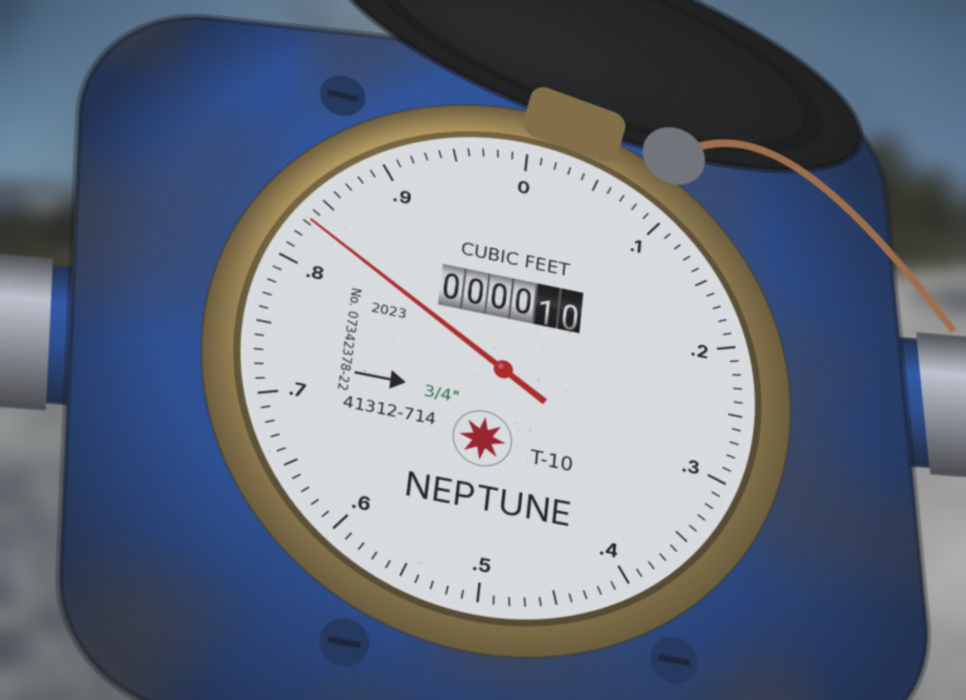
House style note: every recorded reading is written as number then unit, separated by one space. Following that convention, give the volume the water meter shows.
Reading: 9.83 ft³
